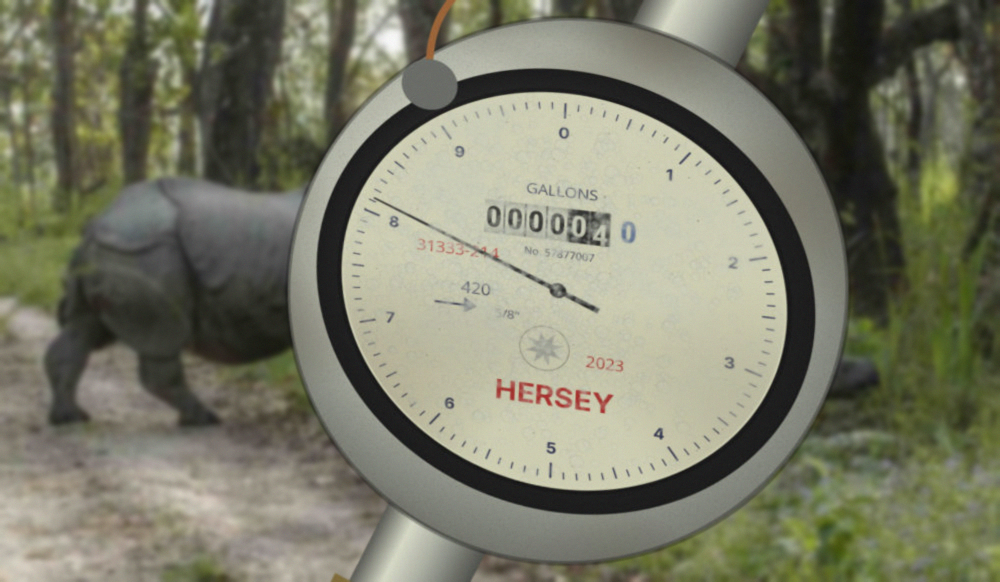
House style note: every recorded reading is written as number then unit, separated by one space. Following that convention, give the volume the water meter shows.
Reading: 38.1 gal
